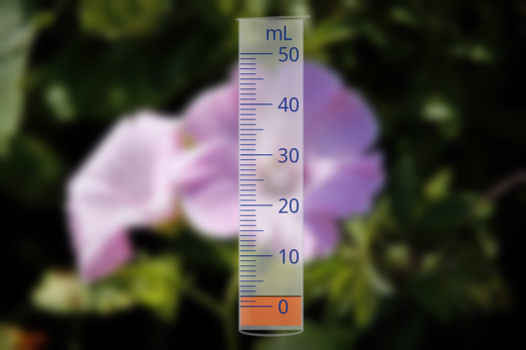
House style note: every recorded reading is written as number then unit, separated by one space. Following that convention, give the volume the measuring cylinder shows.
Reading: 2 mL
